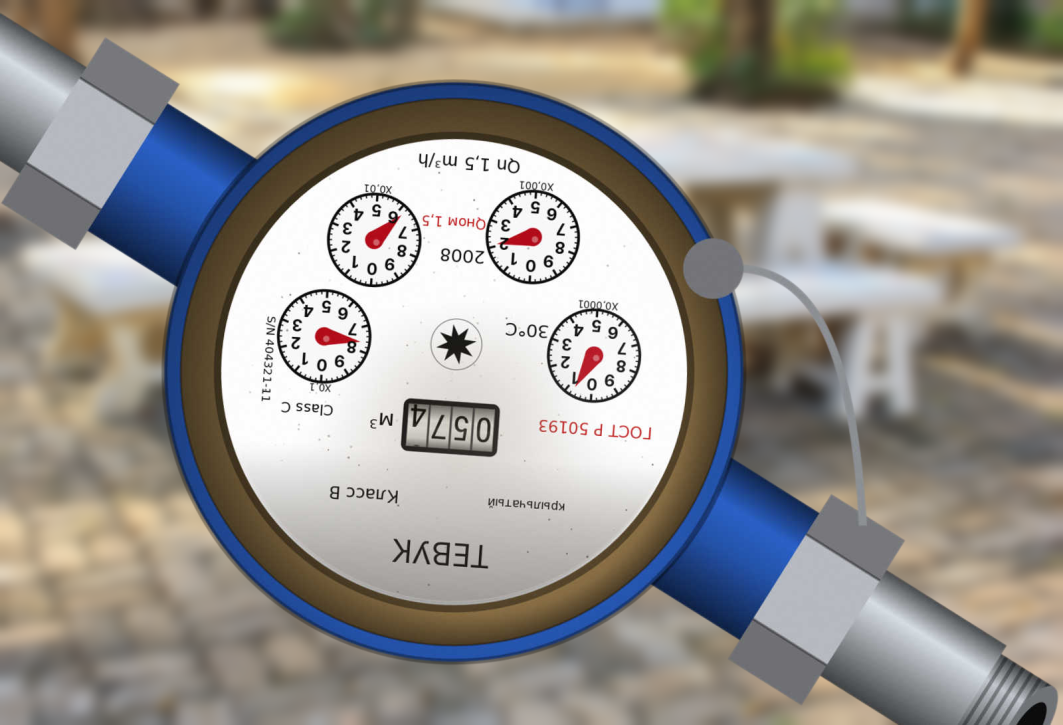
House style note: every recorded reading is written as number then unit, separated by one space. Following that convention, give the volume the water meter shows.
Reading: 573.7620 m³
